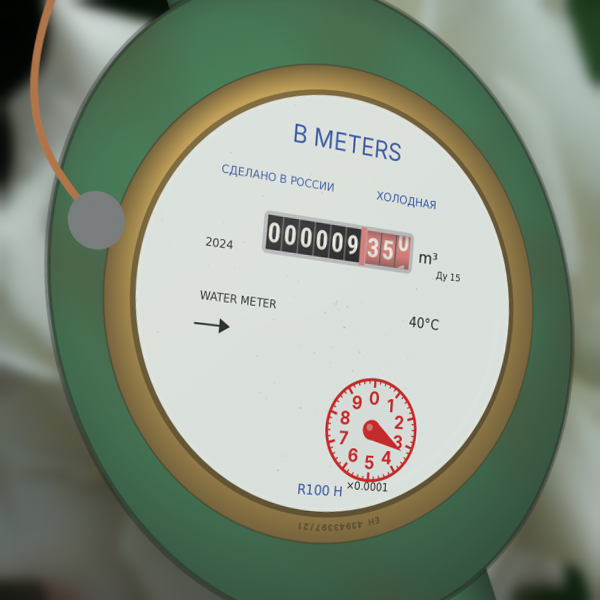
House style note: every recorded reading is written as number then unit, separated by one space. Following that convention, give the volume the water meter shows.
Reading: 9.3503 m³
